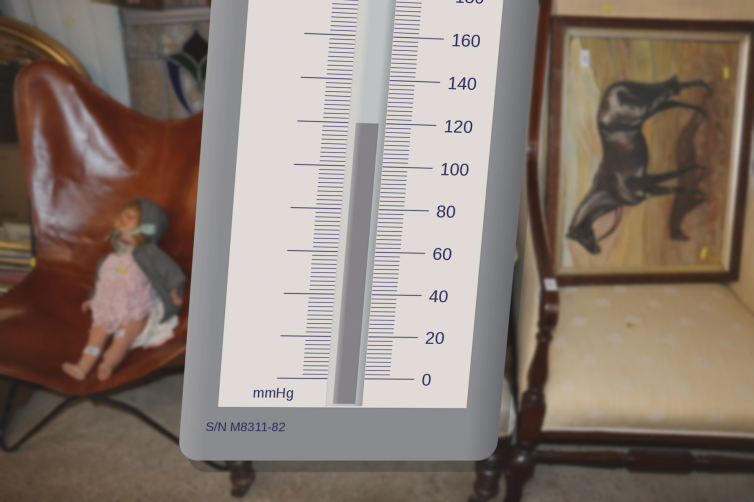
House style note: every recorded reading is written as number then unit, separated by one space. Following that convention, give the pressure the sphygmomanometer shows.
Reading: 120 mmHg
